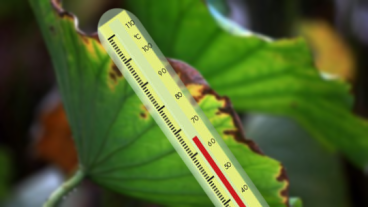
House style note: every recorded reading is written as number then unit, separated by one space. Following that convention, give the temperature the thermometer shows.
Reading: 65 °C
